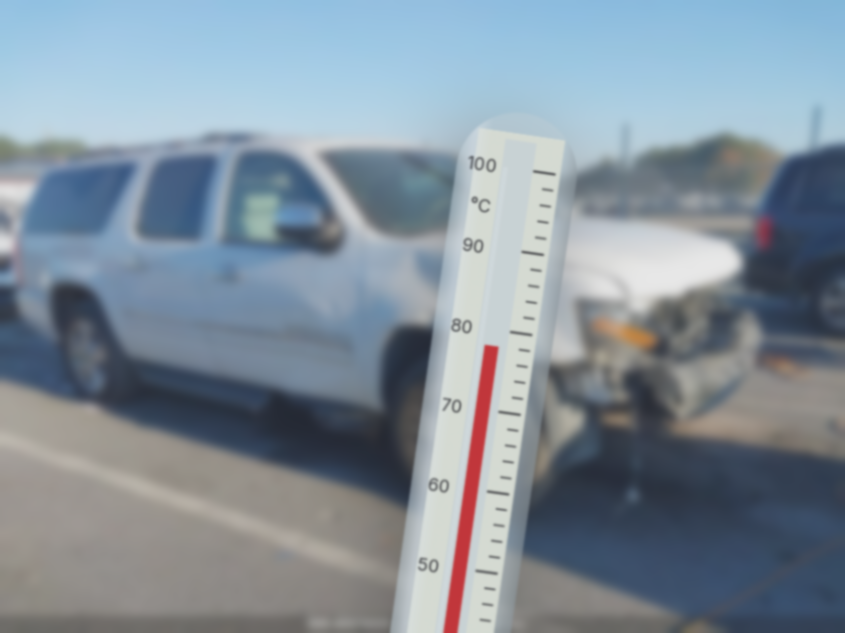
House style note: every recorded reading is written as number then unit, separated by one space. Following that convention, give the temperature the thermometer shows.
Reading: 78 °C
